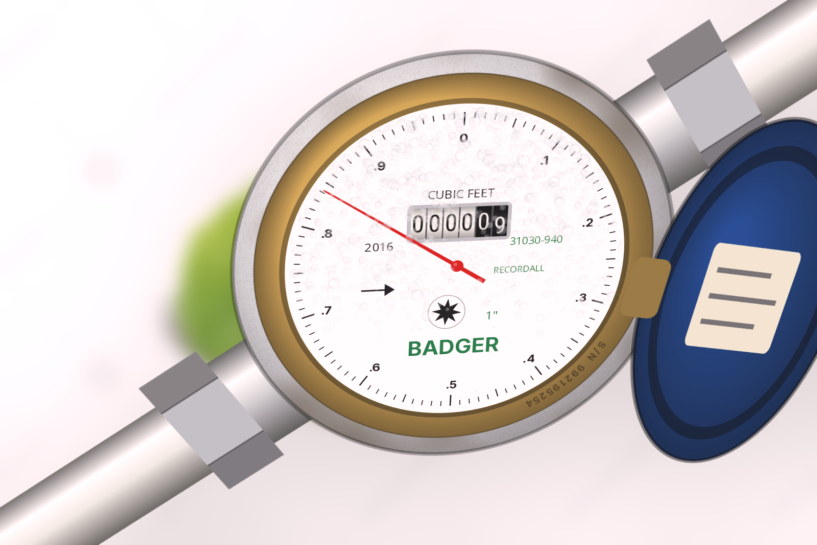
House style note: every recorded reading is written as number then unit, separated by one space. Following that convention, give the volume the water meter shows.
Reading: 8.84 ft³
